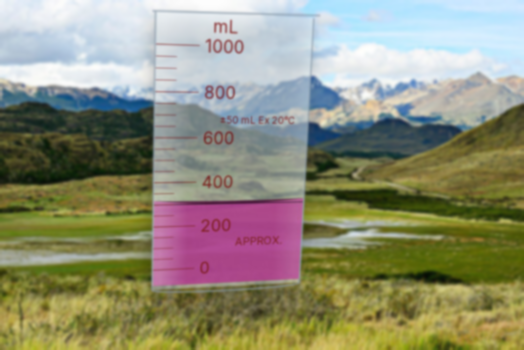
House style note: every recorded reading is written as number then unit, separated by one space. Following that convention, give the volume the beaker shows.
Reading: 300 mL
